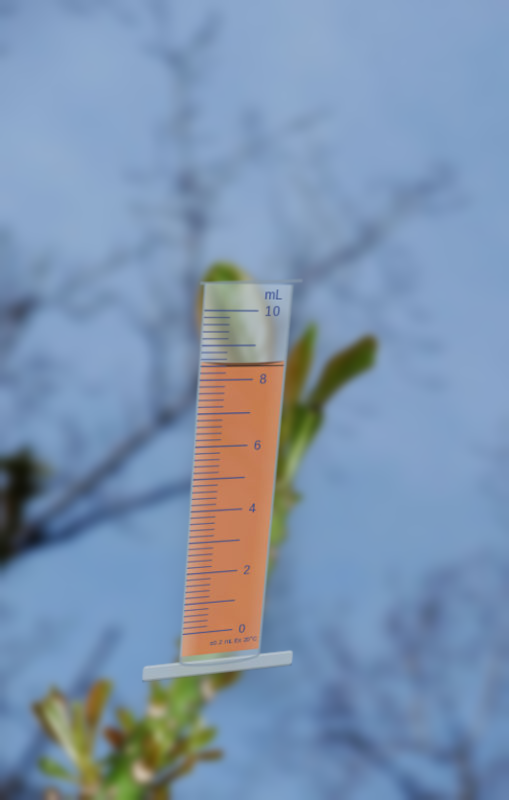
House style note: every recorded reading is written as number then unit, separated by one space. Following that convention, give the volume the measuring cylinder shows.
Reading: 8.4 mL
